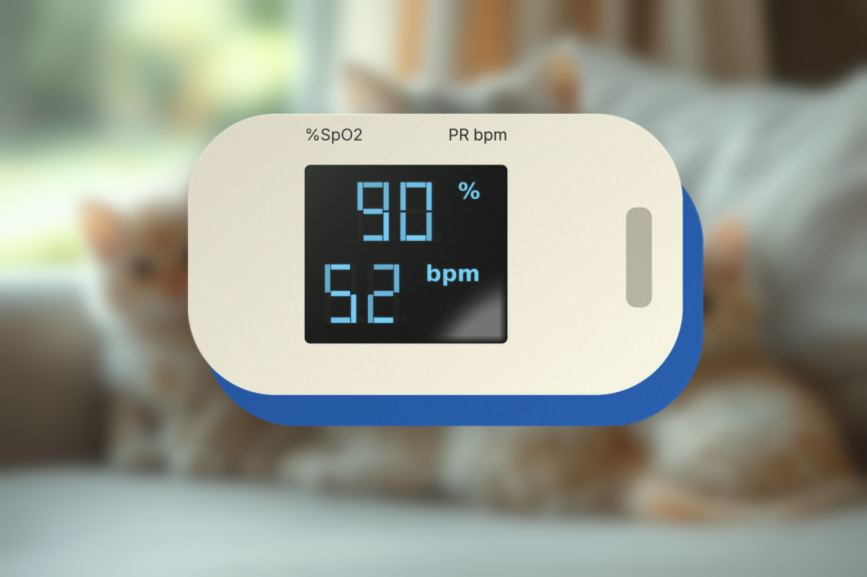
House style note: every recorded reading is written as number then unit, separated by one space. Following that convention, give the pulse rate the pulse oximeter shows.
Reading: 52 bpm
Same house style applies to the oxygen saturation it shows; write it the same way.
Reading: 90 %
